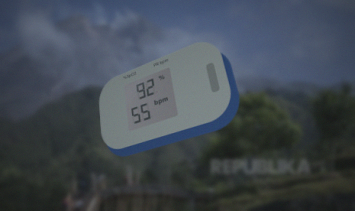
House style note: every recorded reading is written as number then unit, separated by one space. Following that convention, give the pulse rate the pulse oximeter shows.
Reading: 55 bpm
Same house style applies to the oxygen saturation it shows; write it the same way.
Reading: 92 %
